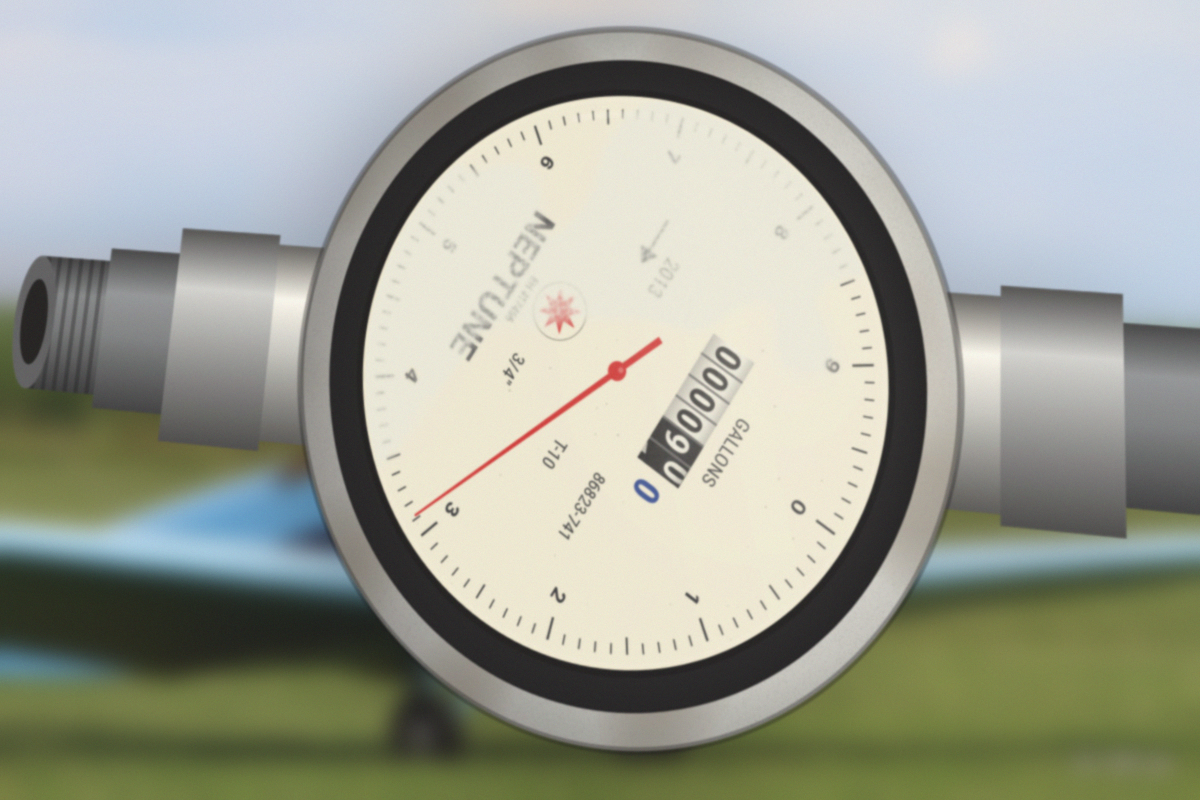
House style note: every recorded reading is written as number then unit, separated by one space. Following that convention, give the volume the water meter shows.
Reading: 903.1 gal
